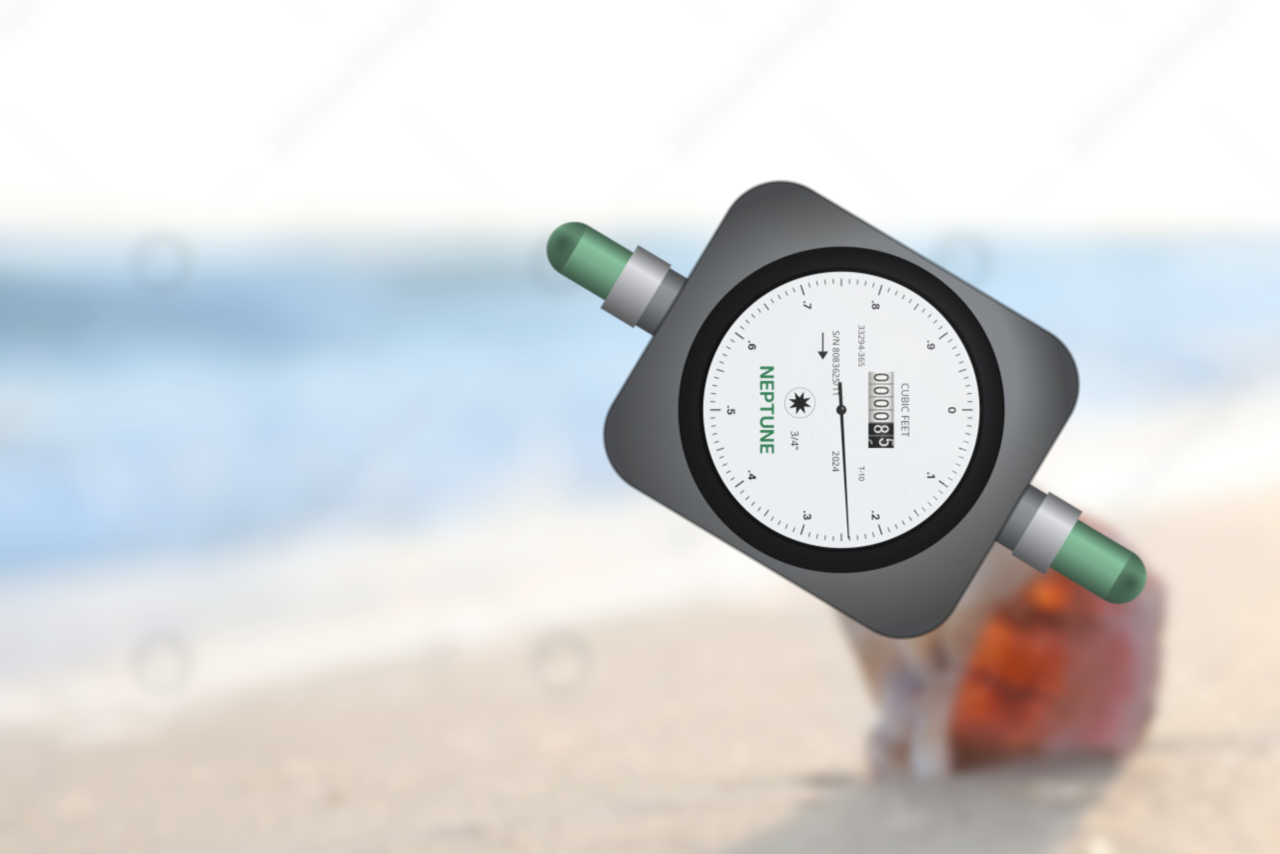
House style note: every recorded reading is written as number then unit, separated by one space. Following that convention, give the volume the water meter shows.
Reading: 85.24 ft³
